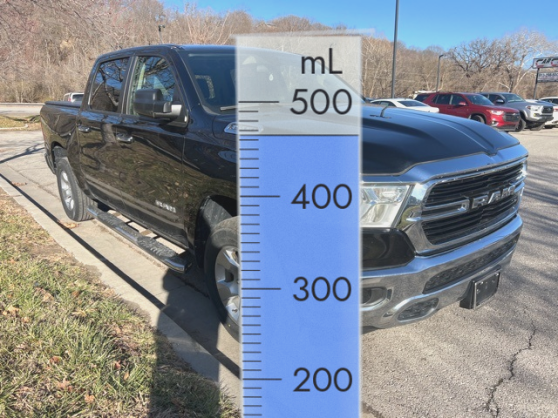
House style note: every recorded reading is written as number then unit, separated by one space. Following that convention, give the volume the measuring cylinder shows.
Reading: 465 mL
